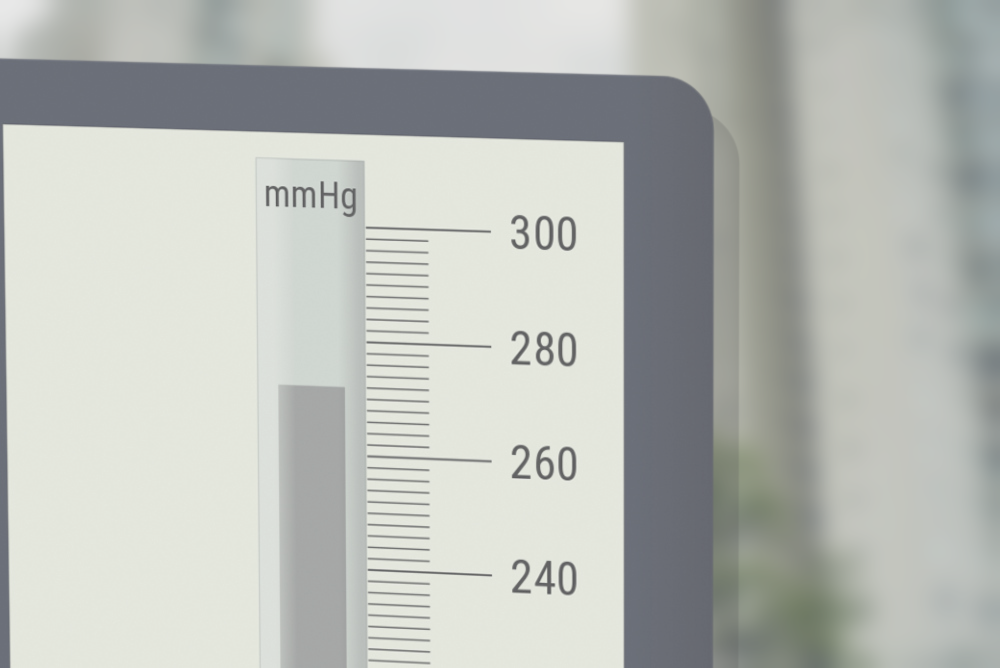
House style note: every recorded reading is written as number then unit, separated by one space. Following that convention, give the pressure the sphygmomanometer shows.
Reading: 272 mmHg
